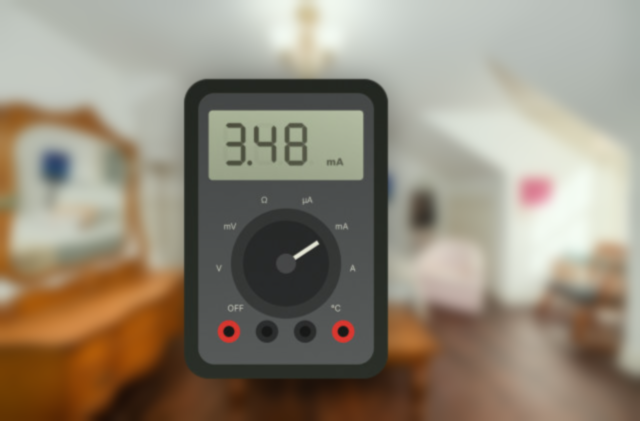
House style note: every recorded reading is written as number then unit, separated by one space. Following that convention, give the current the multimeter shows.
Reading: 3.48 mA
